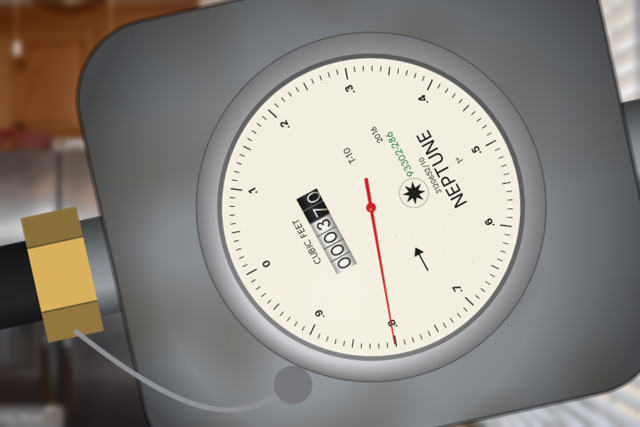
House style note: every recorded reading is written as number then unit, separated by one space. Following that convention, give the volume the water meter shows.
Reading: 369.80 ft³
